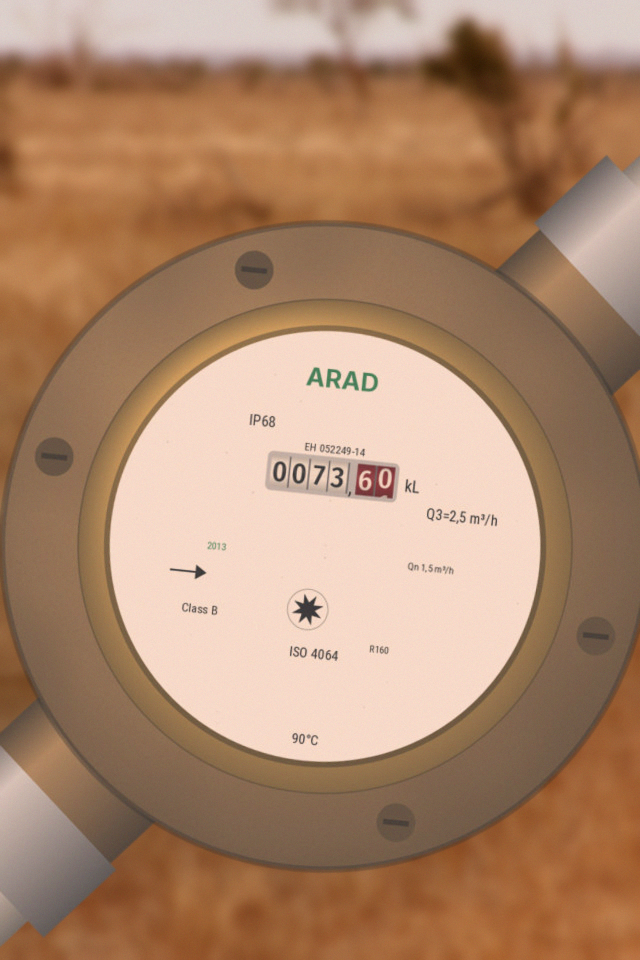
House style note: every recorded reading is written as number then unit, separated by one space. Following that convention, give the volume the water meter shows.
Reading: 73.60 kL
